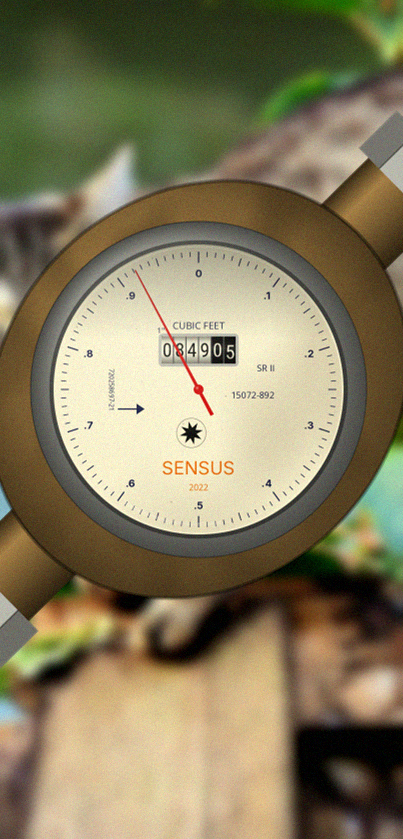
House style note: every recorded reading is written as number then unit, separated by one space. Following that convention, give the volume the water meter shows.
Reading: 84904.92 ft³
